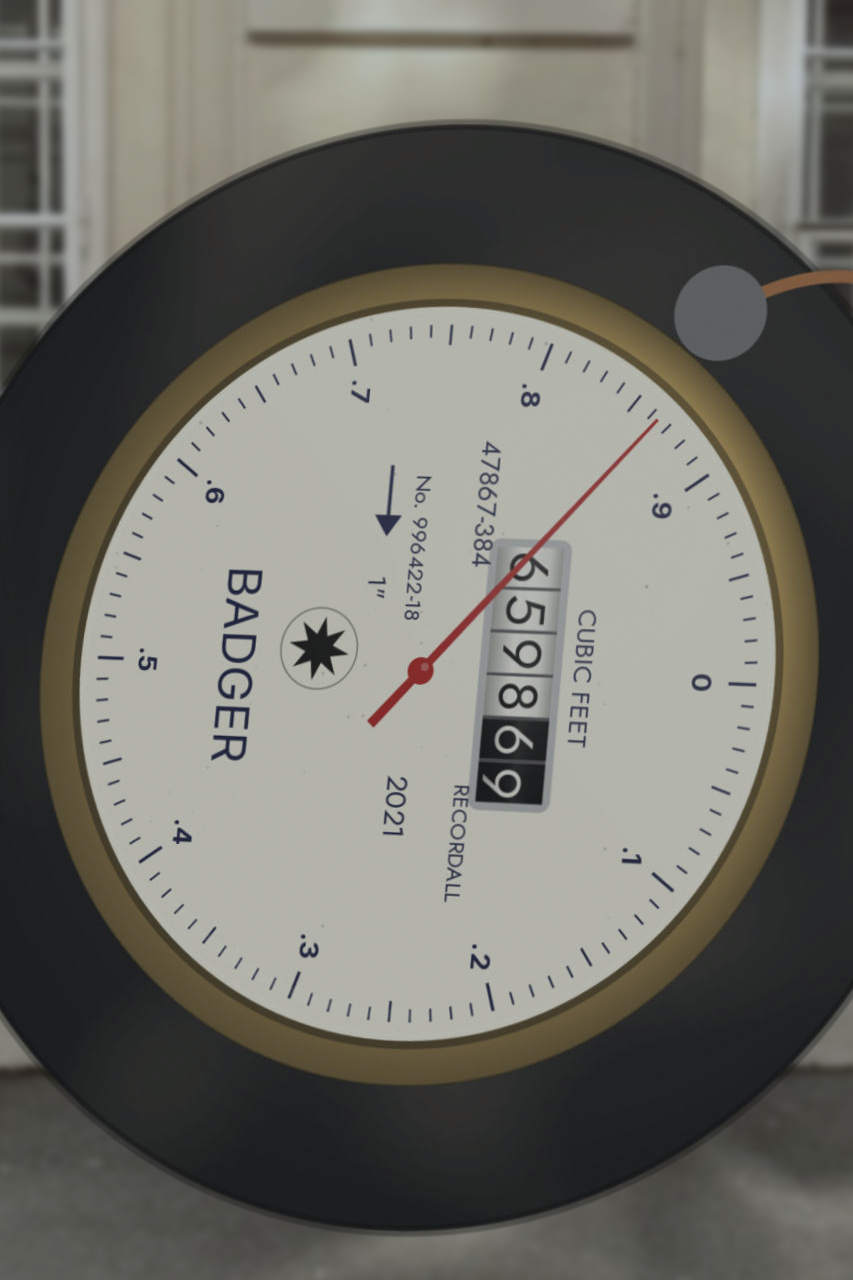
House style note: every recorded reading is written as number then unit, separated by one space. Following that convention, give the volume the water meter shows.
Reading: 659868.86 ft³
